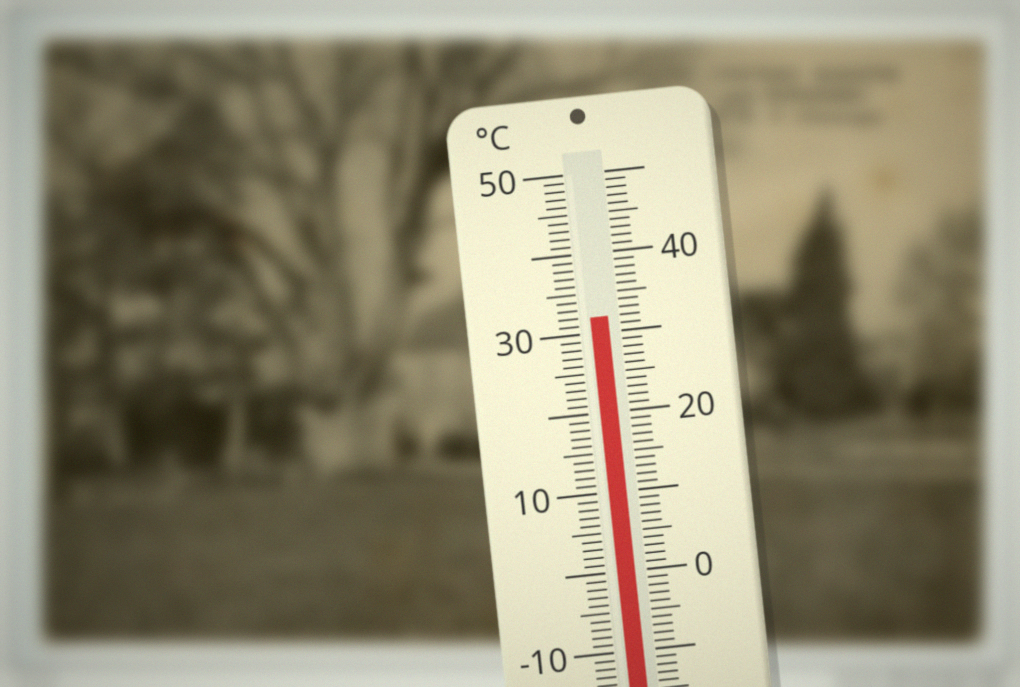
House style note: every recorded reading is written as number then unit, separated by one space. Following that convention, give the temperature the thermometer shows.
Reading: 32 °C
